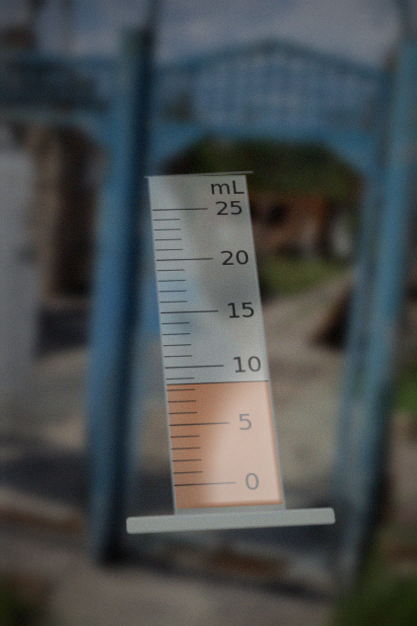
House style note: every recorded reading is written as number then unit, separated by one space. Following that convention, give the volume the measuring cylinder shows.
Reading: 8.5 mL
